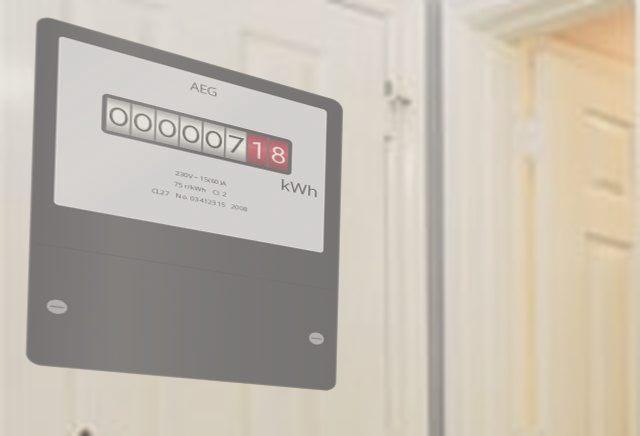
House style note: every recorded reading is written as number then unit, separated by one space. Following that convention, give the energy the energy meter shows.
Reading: 7.18 kWh
